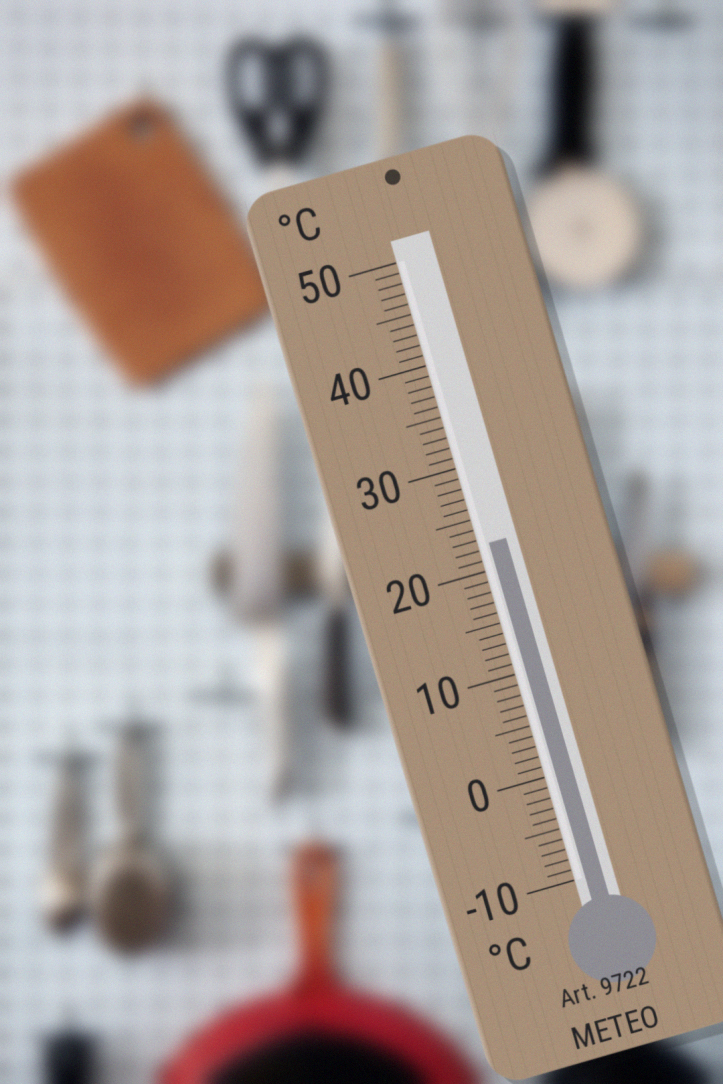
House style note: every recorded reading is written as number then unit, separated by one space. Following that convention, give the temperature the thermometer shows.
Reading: 22.5 °C
